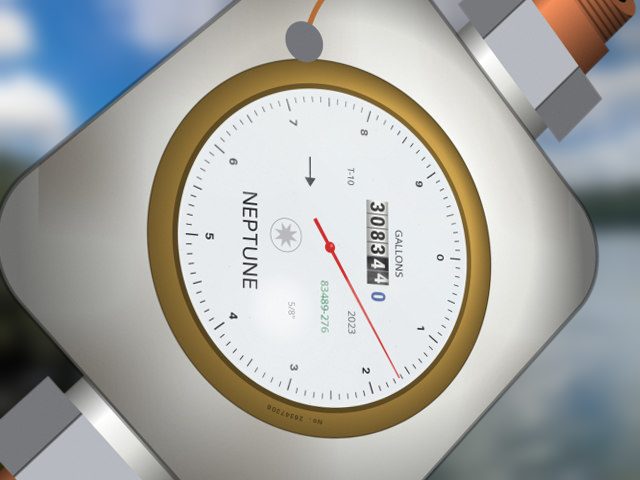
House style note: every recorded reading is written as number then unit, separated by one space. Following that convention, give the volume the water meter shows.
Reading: 3083441.6 gal
